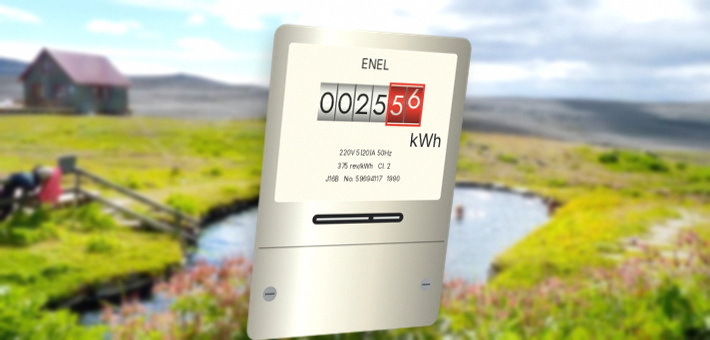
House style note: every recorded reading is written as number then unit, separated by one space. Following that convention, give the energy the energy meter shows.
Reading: 25.56 kWh
